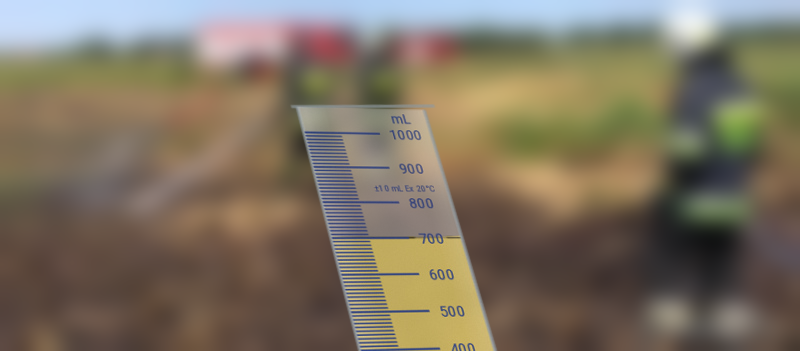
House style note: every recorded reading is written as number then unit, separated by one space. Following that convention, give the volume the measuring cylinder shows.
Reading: 700 mL
